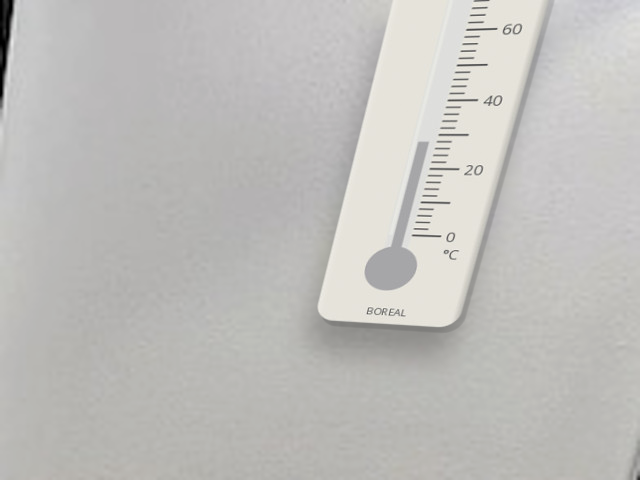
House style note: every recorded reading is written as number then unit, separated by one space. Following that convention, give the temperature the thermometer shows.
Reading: 28 °C
